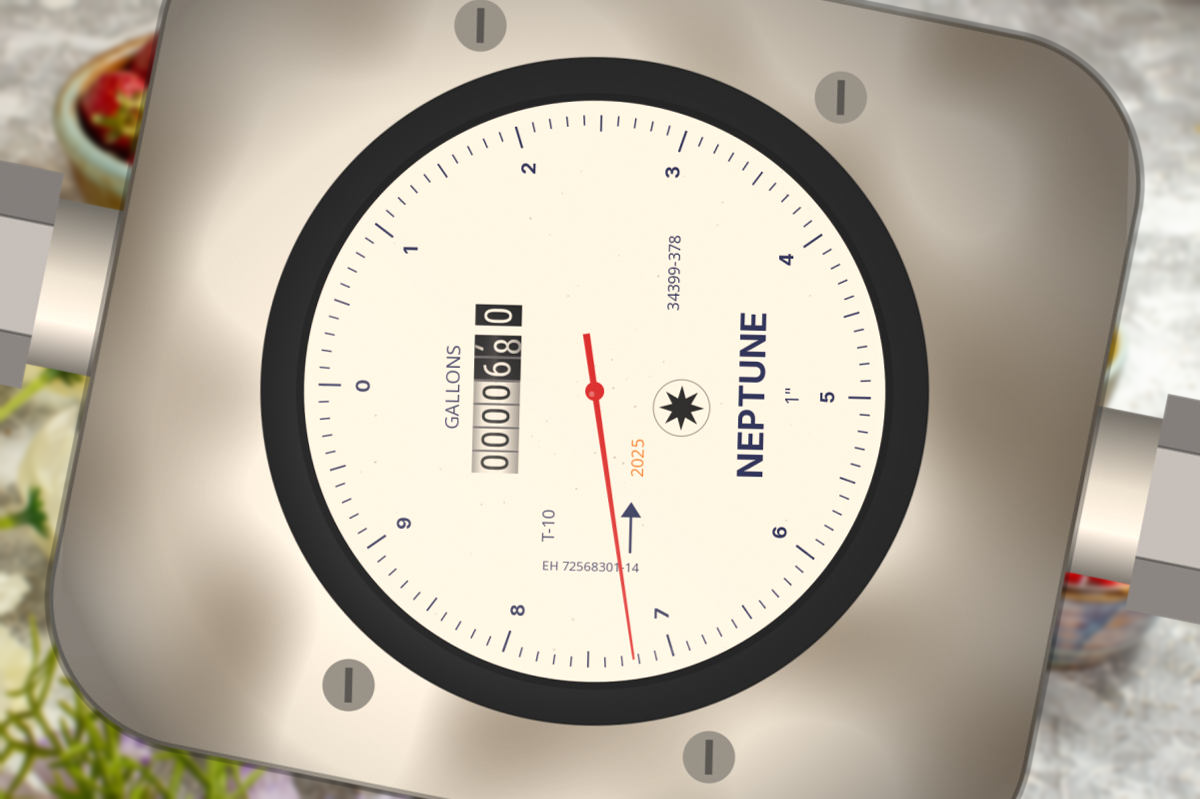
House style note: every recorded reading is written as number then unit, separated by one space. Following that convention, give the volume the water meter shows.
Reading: 677.2 gal
